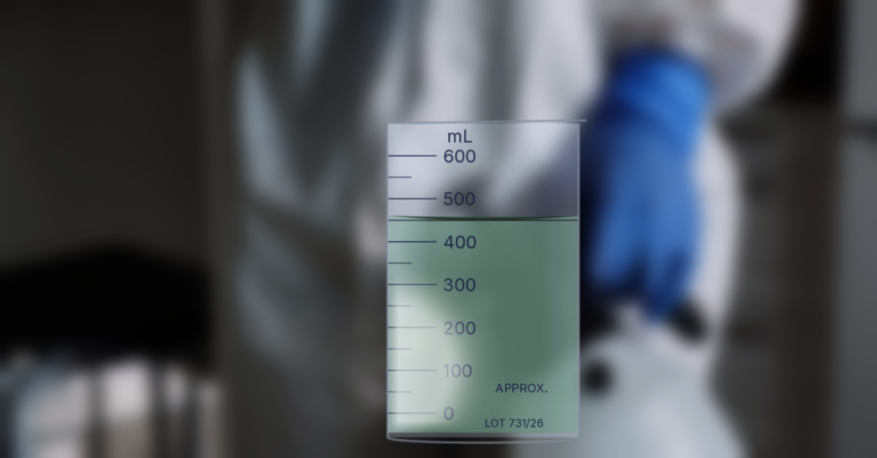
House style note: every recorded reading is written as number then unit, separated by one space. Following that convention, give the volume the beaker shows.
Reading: 450 mL
